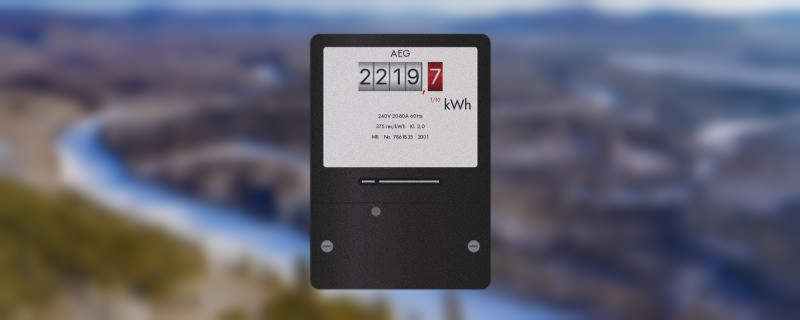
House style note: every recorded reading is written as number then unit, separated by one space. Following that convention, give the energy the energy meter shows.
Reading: 2219.7 kWh
